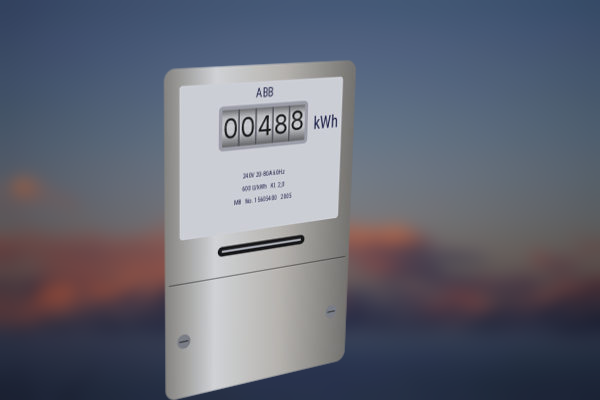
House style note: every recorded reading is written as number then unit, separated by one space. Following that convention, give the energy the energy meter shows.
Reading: 488 kWh
